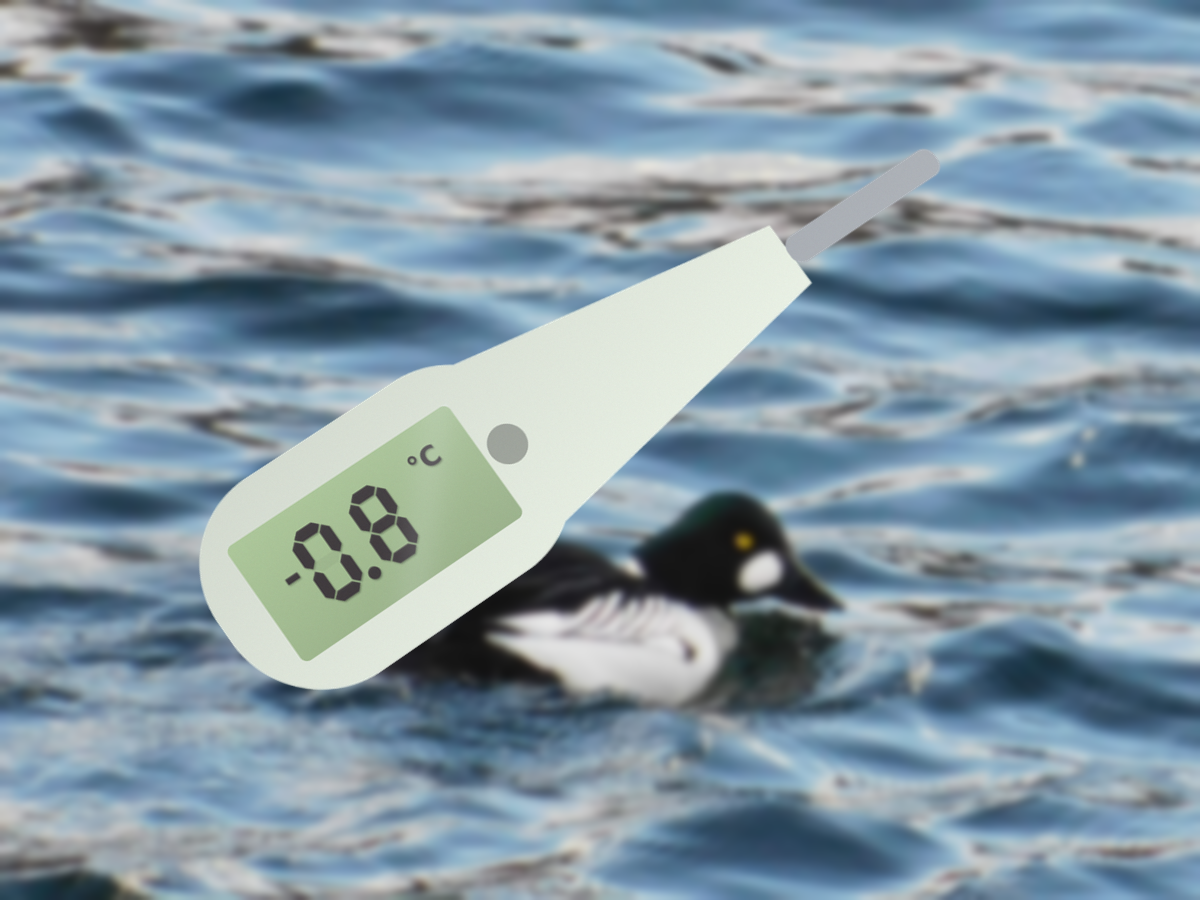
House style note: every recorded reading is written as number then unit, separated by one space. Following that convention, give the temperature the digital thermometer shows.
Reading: -0.8 °C
